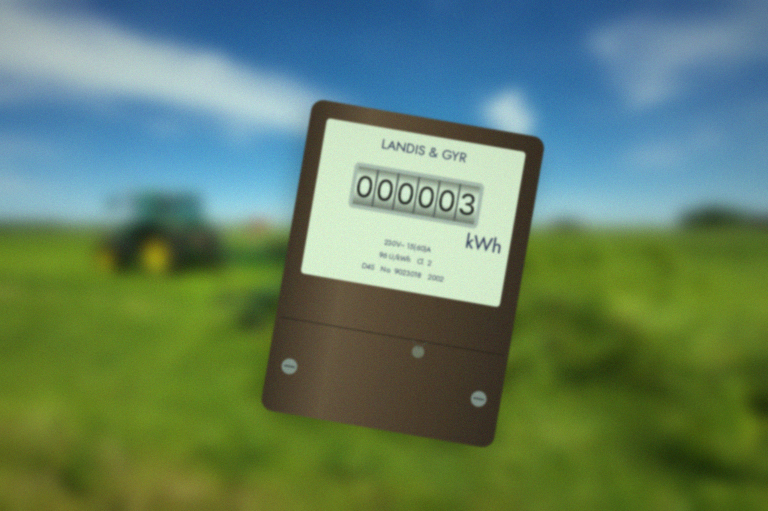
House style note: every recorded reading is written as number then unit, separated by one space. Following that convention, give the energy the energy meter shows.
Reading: 3 kWh
